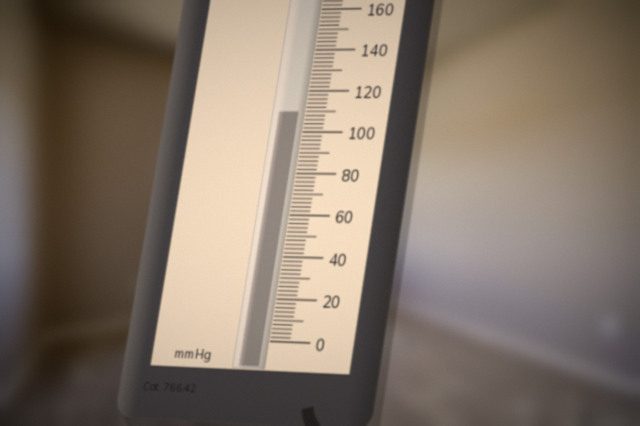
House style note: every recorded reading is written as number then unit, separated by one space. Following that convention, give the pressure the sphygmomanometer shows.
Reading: 110 mmHg
